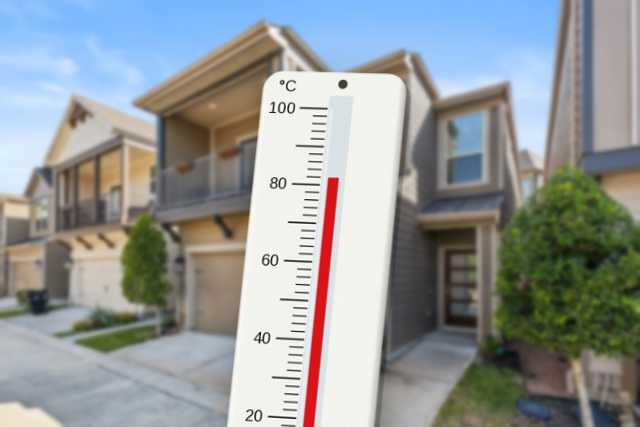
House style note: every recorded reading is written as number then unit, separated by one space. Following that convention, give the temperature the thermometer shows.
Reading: 82 °C
